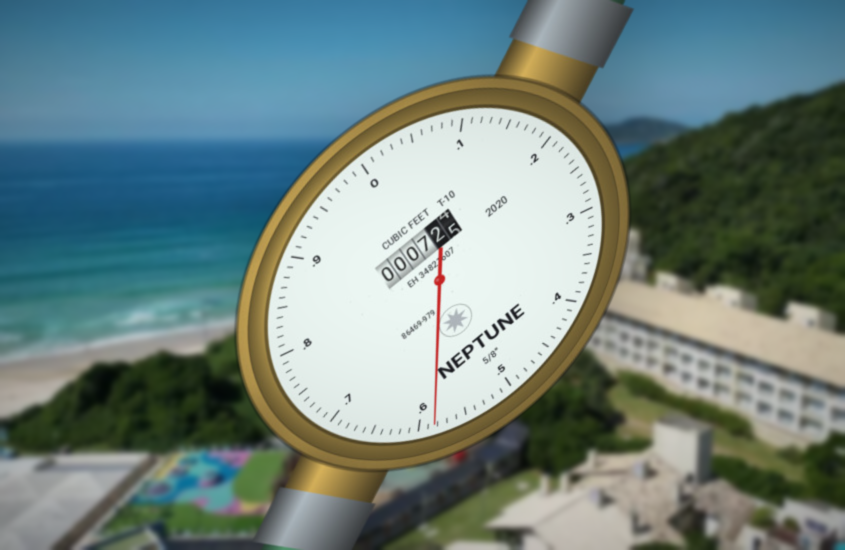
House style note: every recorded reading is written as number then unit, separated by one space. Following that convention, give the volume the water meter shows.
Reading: 724.58 ft³
